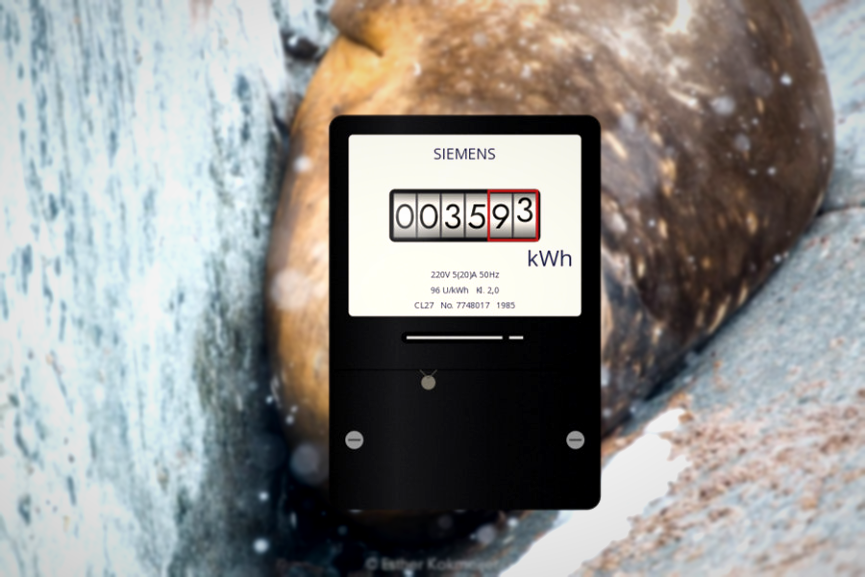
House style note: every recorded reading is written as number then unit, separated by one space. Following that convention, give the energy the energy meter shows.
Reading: 35.93 kWh
